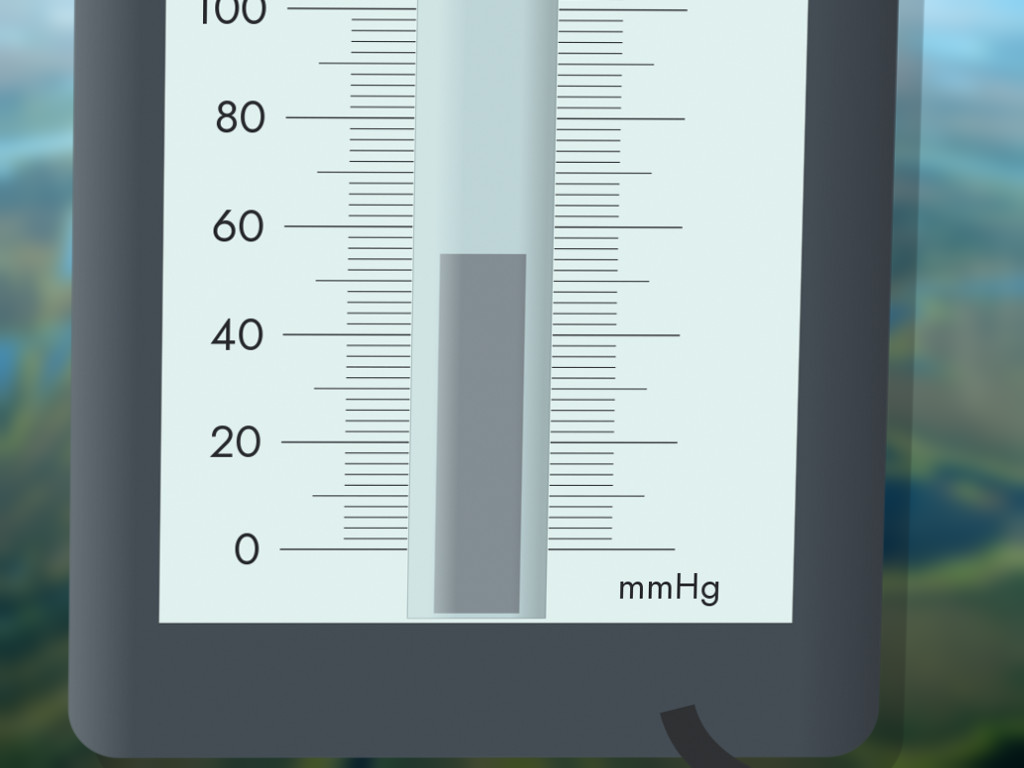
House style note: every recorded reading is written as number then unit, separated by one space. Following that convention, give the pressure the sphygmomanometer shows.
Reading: 55 mmHg
